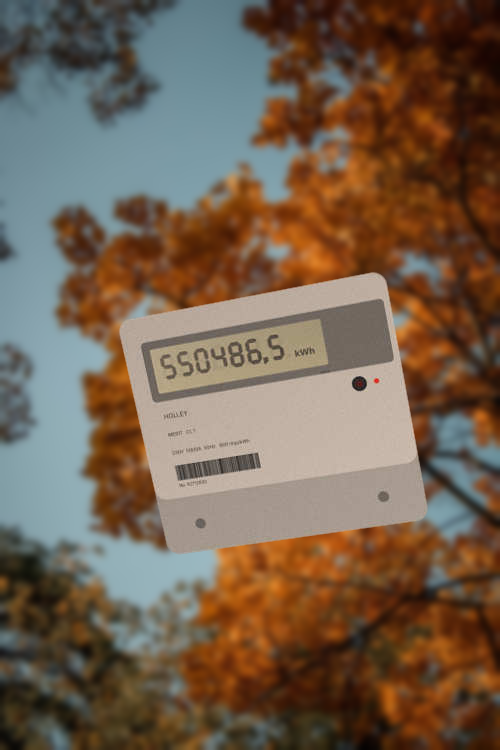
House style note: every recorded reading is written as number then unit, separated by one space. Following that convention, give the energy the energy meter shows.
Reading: 550486.5 kWh
